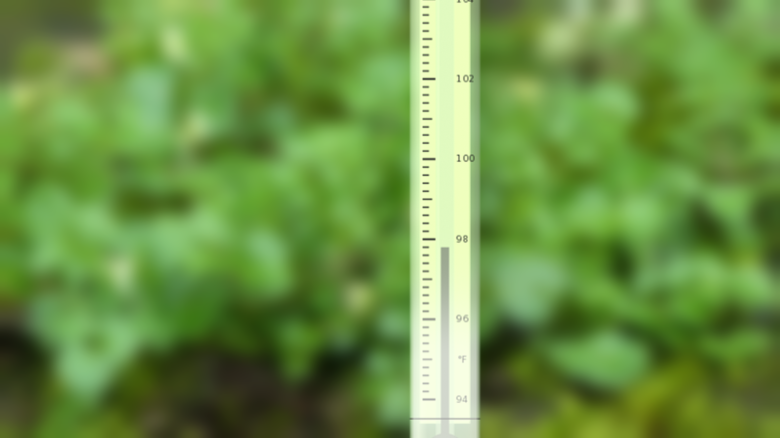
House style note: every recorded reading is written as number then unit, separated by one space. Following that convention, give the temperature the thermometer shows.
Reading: 97.8 °F
